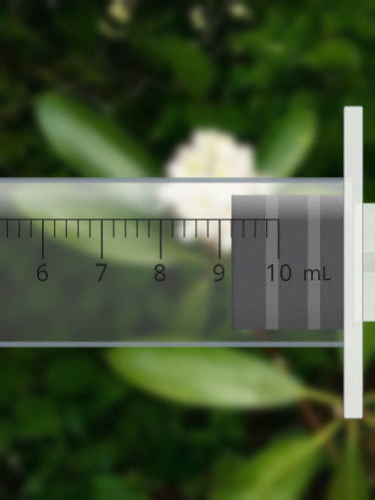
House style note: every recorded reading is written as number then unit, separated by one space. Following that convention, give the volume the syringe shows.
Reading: 9.2 mL
